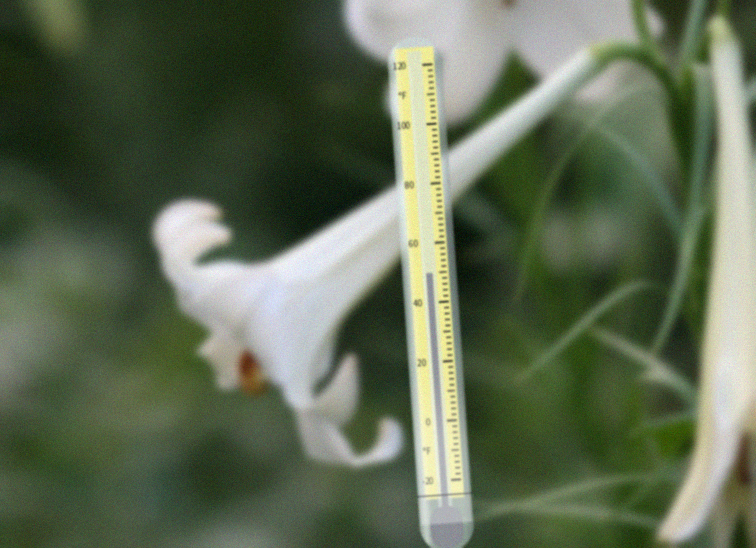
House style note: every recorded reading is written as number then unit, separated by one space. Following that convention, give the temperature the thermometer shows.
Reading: 50 °F
